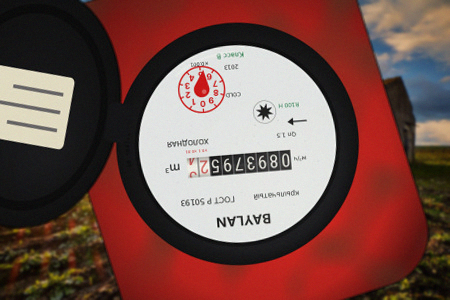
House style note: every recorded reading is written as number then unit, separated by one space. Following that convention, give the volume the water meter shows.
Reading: 893795.235 m³
